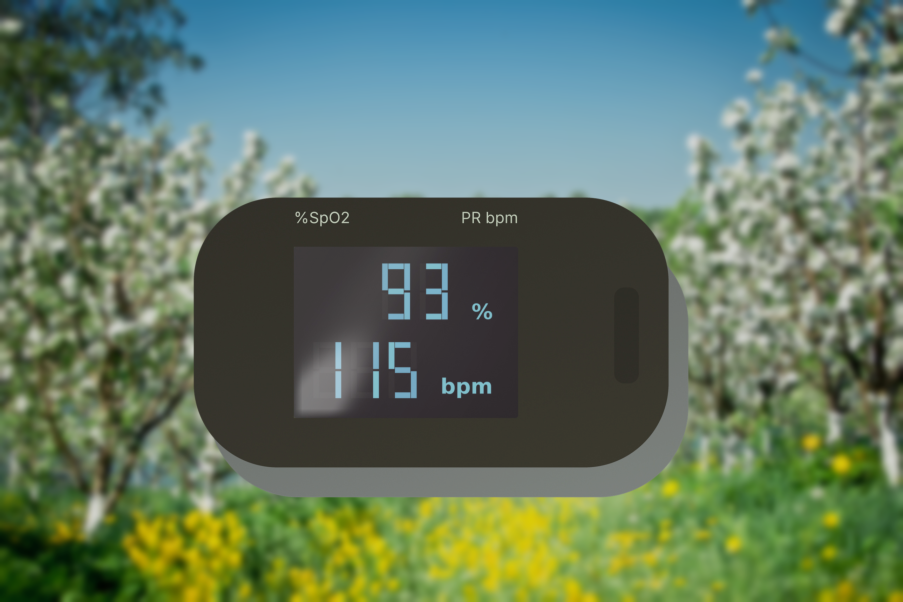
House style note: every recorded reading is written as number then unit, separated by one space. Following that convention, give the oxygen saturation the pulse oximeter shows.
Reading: 93 %
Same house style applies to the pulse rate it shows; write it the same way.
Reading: 115 bpm
